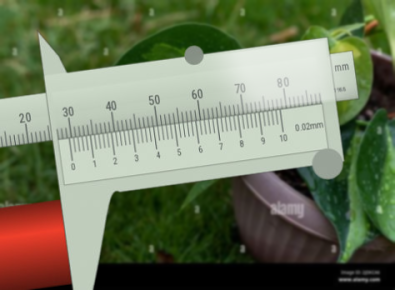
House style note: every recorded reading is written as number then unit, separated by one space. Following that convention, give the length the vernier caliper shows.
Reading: 29.5 mm
